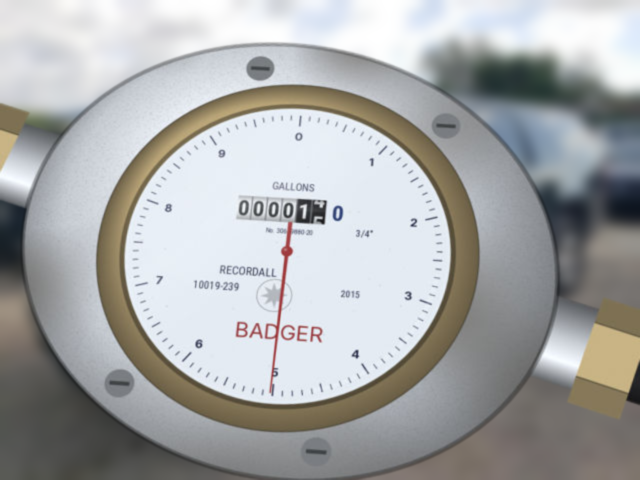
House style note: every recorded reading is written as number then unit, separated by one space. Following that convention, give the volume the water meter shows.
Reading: 145.0 gal
